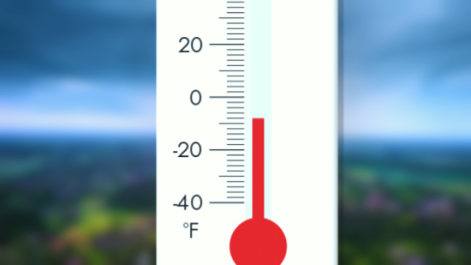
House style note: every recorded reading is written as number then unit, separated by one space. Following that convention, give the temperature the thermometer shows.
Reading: -8 °F
